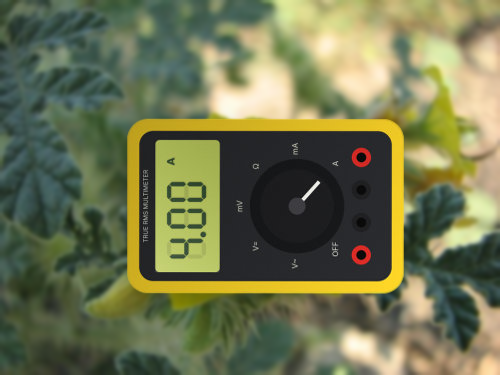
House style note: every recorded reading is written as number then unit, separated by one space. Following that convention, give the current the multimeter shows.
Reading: 4.00 A
